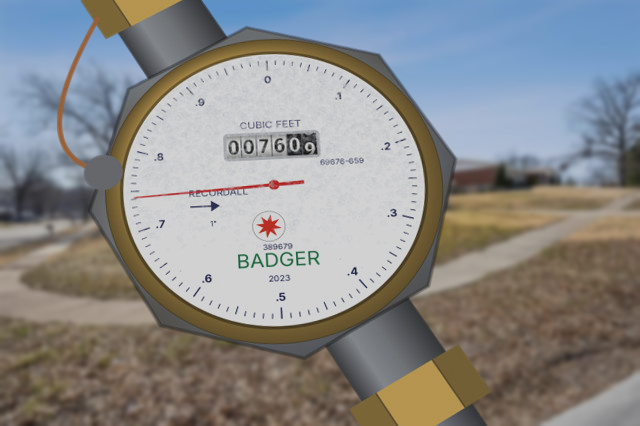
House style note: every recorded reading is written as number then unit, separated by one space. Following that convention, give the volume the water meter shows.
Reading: 7608.74 ft³
